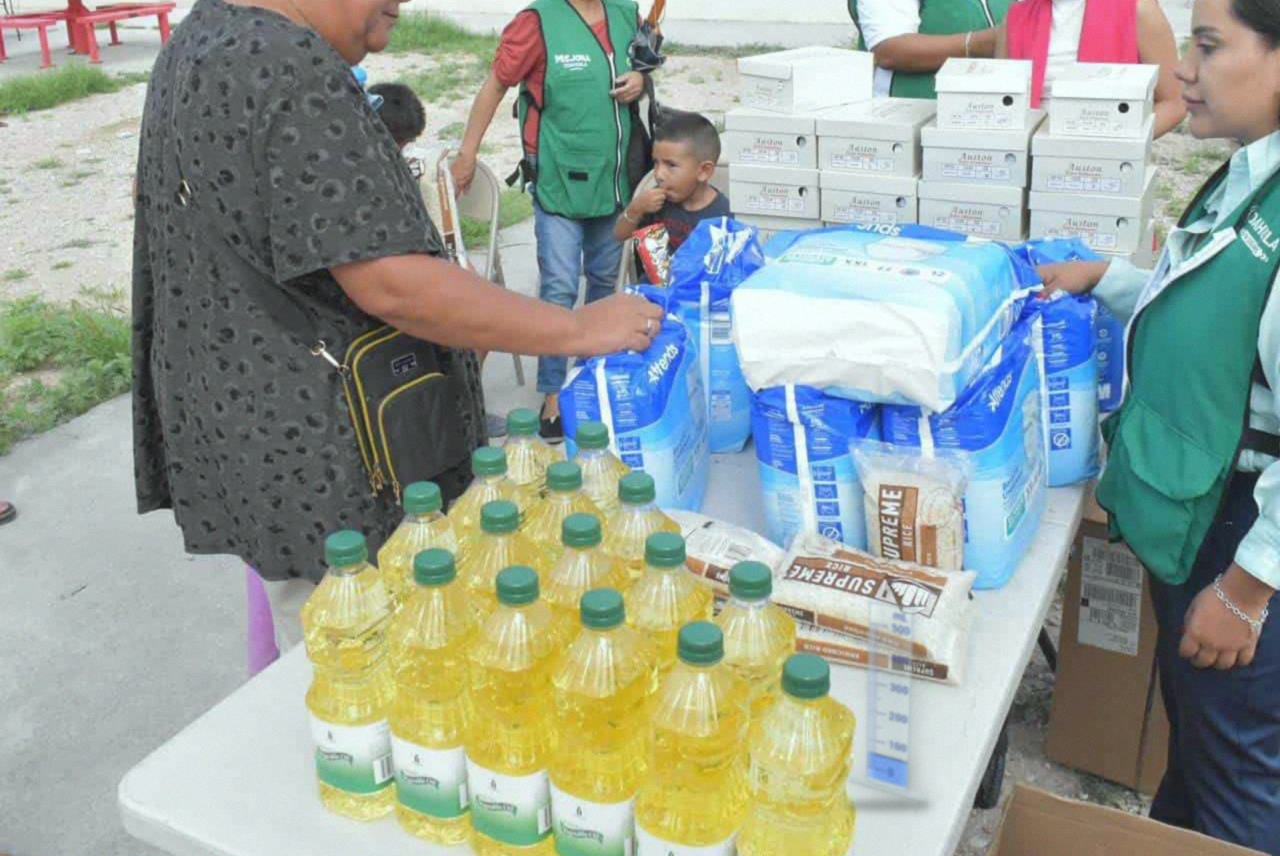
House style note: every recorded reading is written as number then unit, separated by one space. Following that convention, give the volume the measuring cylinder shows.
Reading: 50 mL
